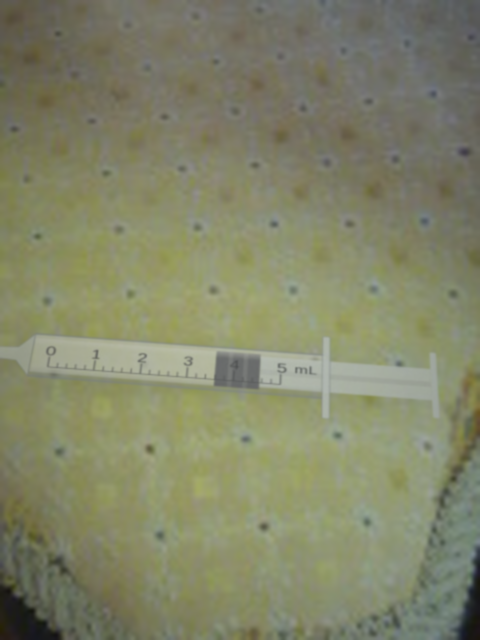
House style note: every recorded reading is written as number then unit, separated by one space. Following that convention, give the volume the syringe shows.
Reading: 3.6 mL
